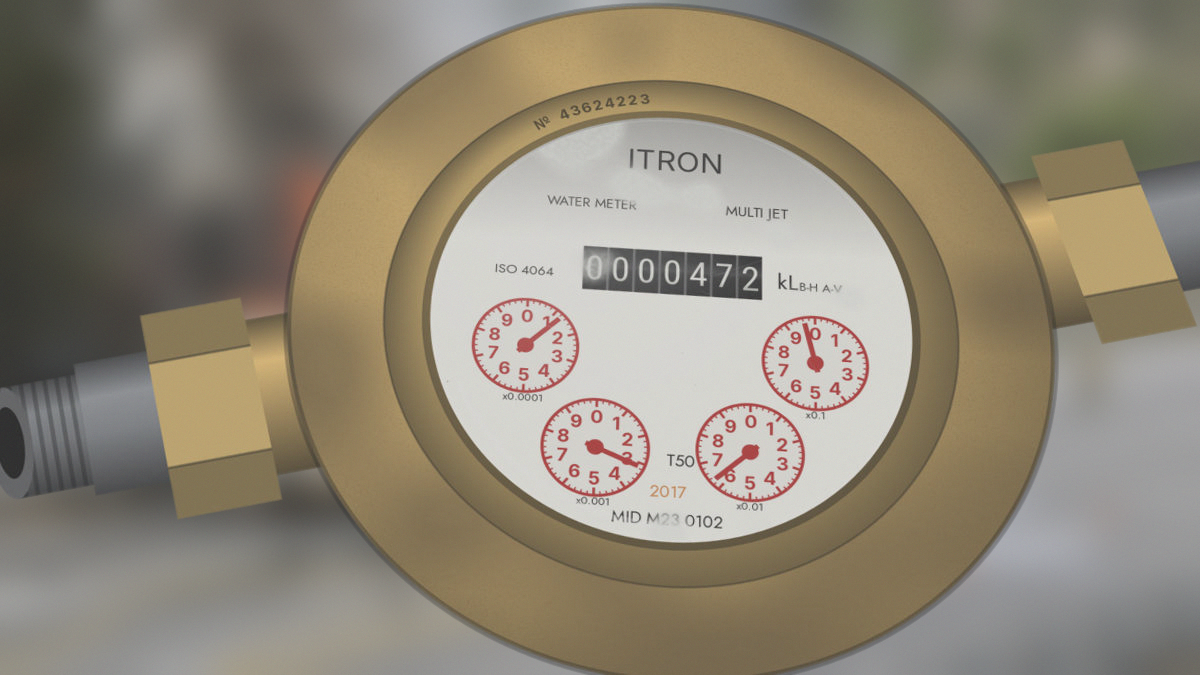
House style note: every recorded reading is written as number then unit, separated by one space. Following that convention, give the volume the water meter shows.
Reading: 471.9631 kL
